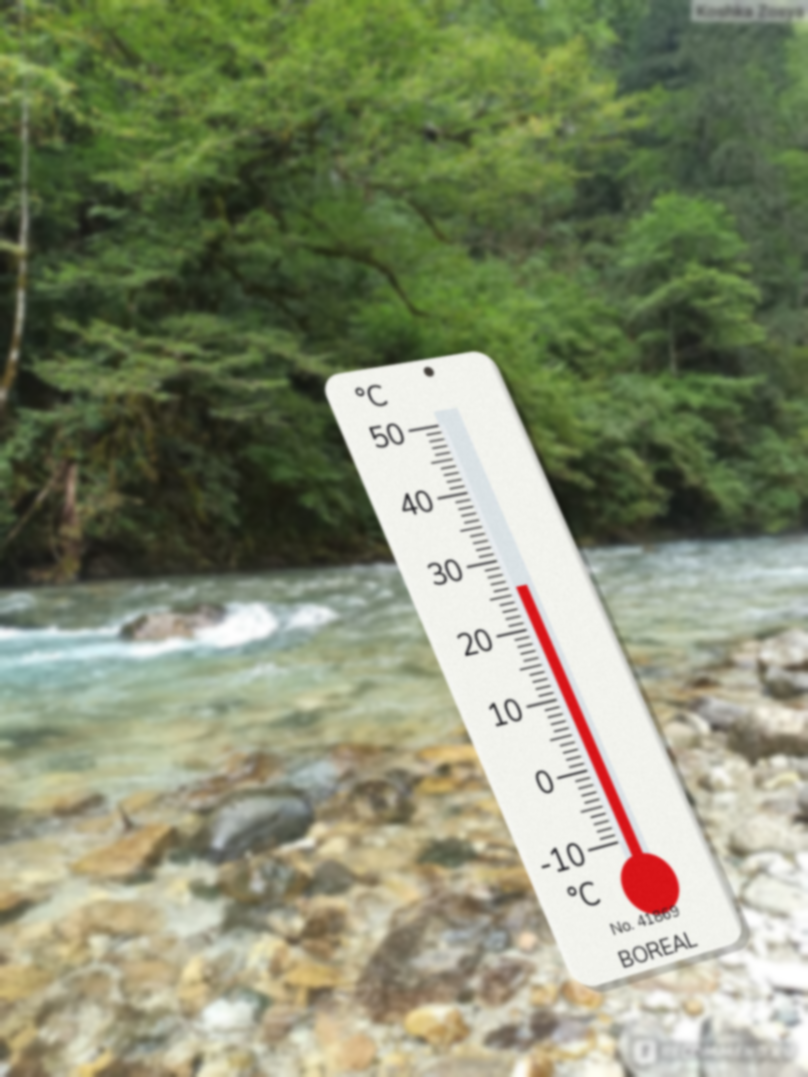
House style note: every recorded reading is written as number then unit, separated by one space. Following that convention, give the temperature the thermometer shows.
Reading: 26 °C
